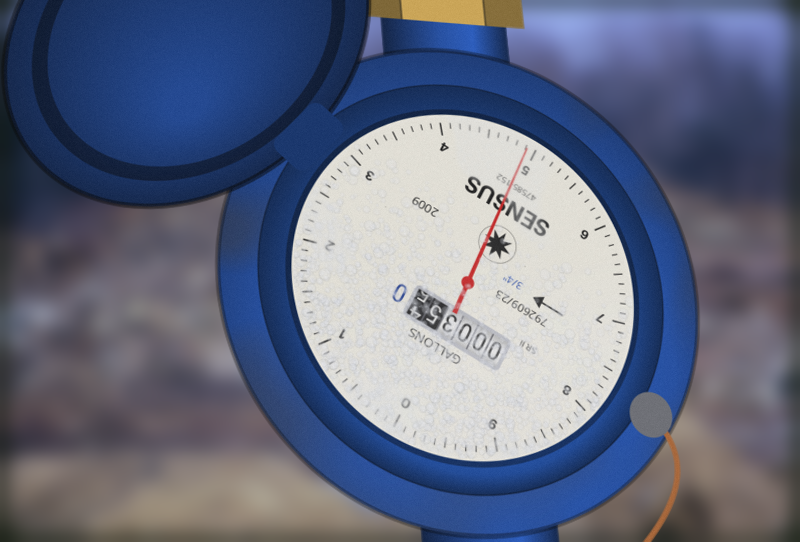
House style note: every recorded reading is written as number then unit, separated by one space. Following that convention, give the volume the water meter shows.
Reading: 3544.9 gal
